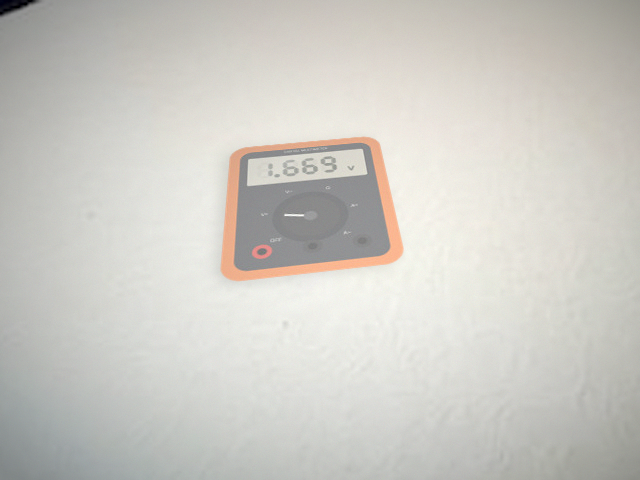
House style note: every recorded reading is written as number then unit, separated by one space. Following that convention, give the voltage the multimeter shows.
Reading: 1.669 V
